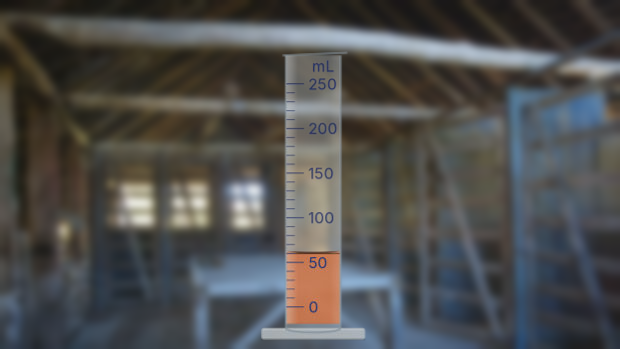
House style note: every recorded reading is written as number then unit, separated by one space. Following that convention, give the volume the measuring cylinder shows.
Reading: 60 mL
